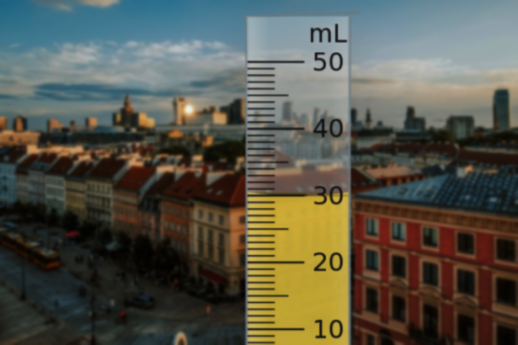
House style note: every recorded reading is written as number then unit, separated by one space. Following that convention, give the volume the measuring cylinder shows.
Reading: 30 mL
